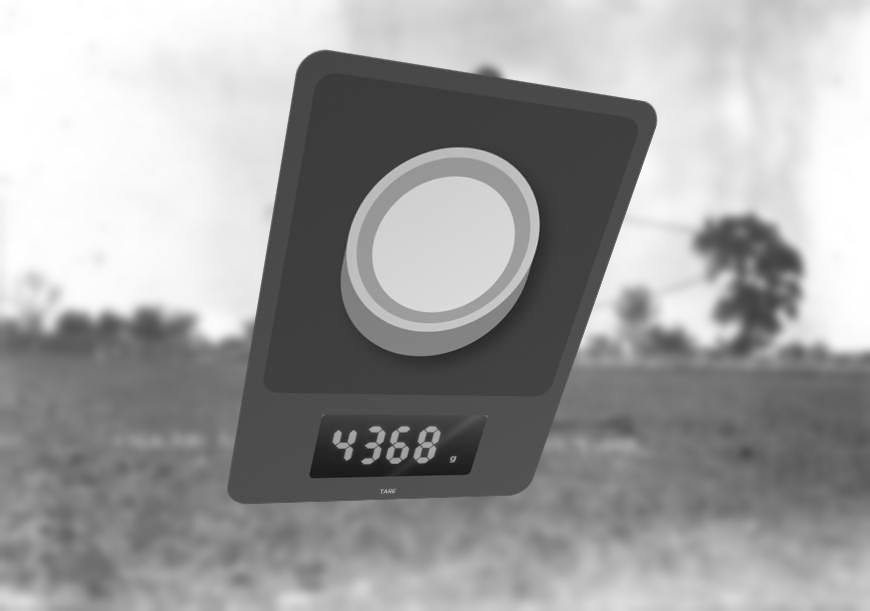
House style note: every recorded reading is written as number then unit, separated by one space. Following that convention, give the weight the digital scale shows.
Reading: 4368 g
